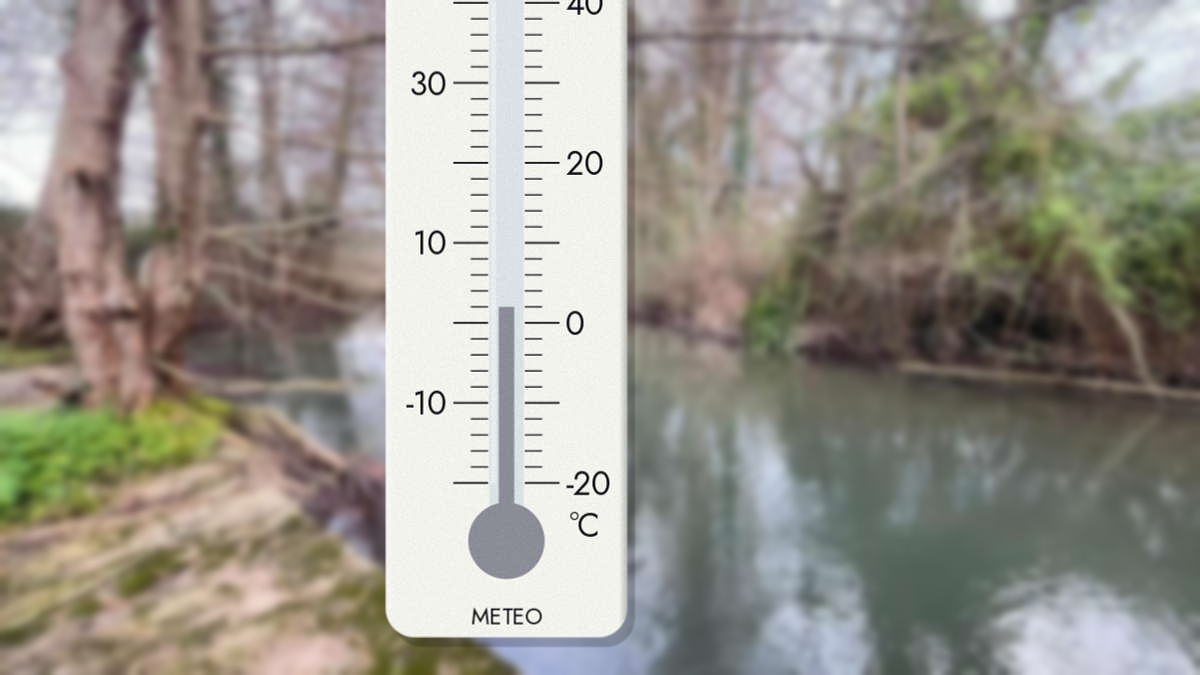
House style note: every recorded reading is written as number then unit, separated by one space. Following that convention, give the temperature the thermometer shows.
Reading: 2 °C
